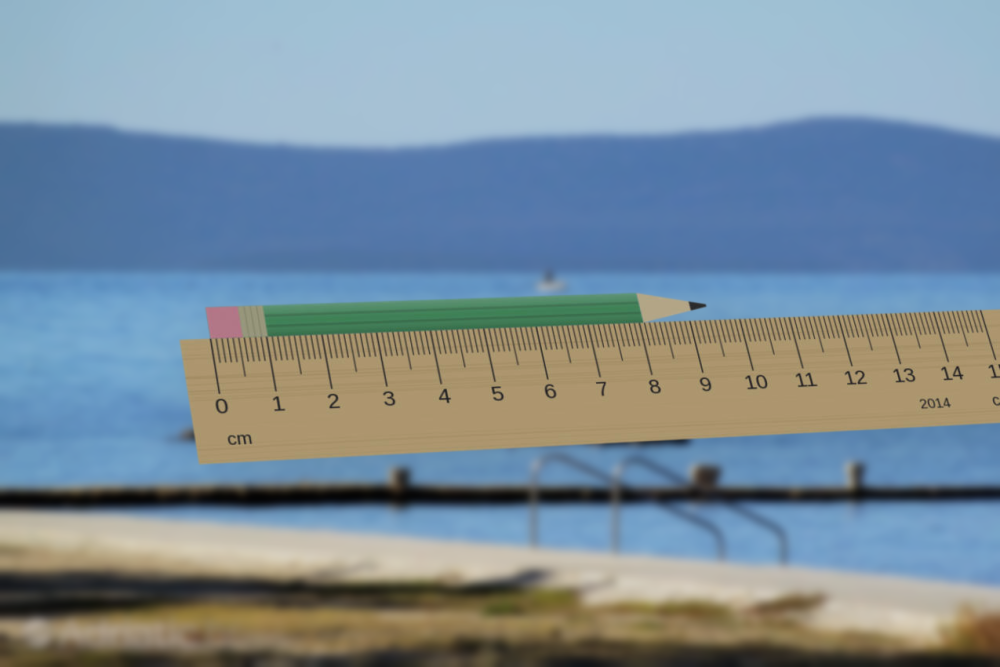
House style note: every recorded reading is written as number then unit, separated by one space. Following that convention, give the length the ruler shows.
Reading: 9.4 cm
